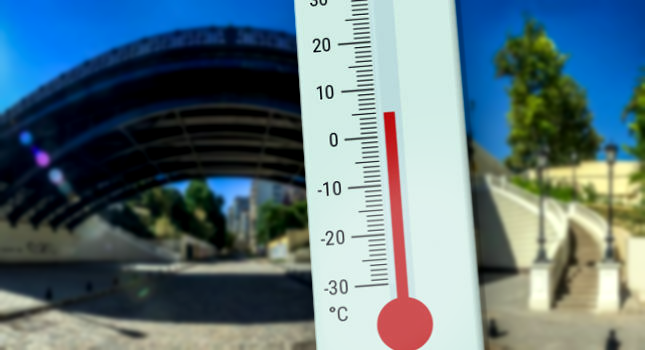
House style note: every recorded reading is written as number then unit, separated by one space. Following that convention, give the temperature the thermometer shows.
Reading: 5 °C
